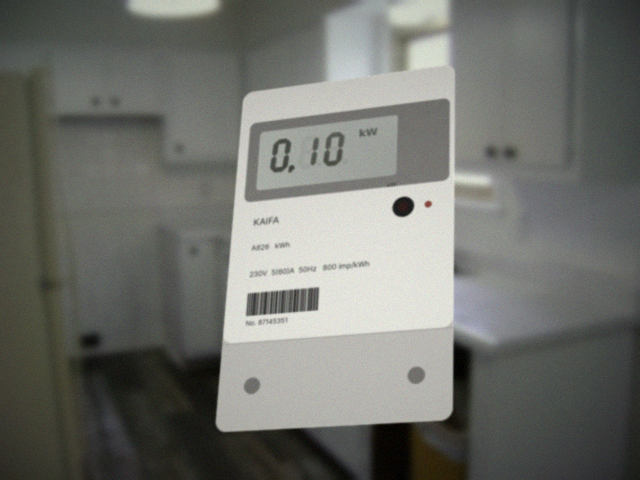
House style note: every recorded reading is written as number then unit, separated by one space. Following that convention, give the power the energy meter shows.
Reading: 0.10 kW
